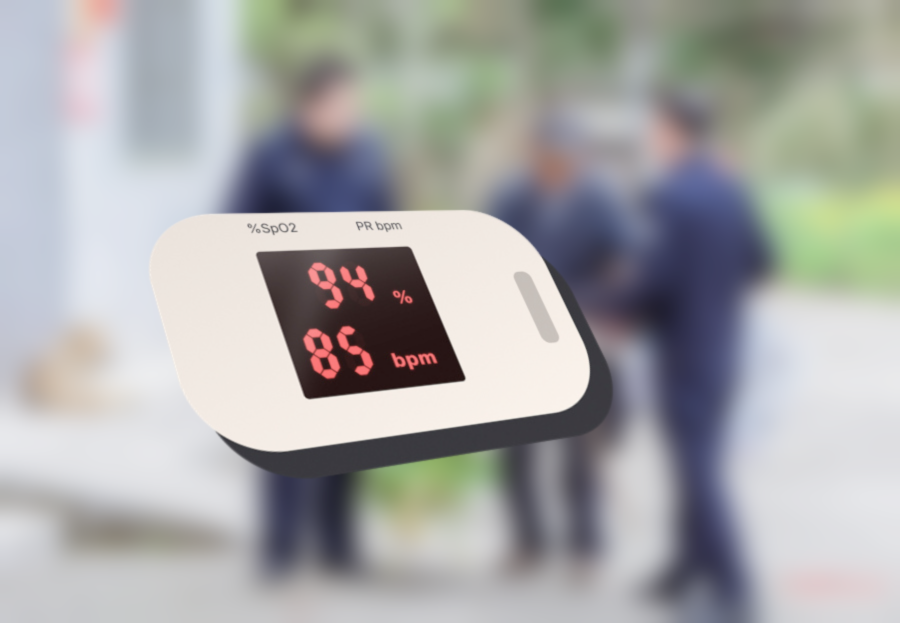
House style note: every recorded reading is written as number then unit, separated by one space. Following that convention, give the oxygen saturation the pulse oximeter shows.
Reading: 94 %
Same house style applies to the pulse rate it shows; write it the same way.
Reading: 85 bpm
